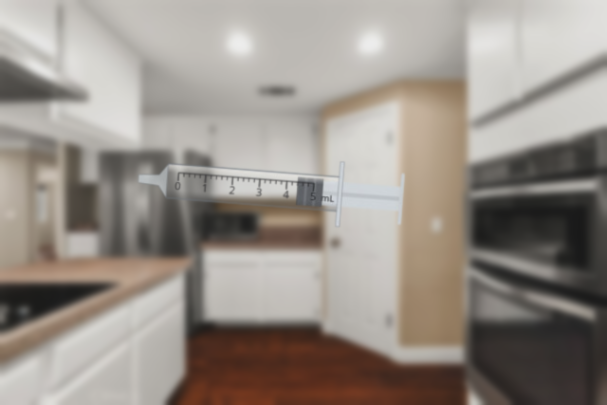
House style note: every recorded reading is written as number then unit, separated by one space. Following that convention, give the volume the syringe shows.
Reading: 4.4 mL
